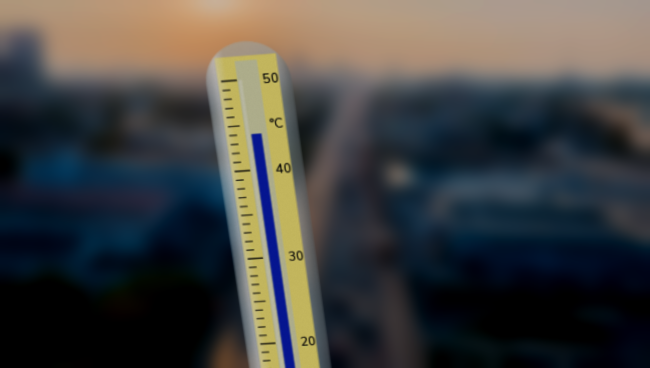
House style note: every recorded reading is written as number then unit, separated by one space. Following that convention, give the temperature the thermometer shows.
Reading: 44 °C
